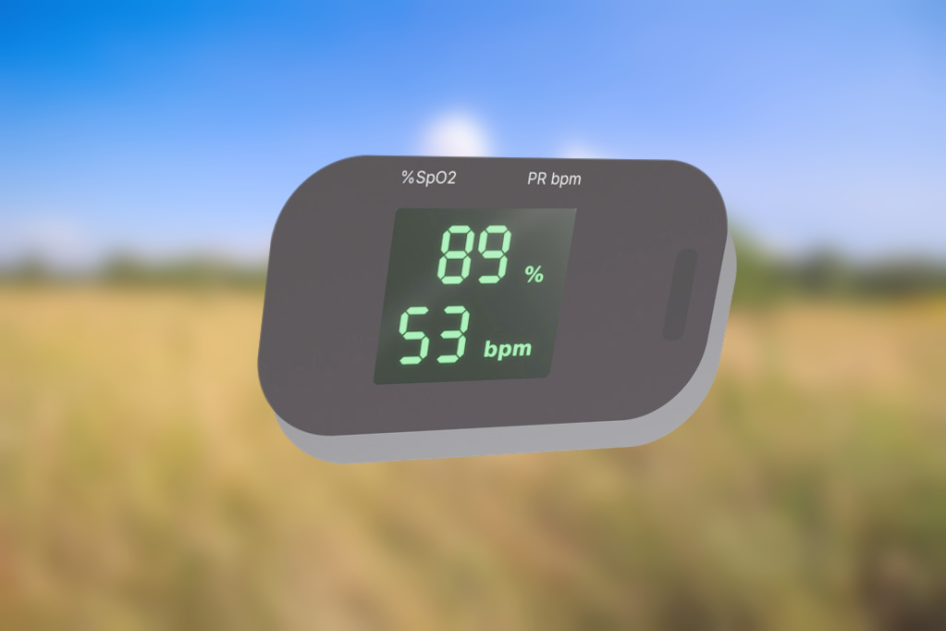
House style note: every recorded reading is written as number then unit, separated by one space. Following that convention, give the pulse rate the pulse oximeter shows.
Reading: 53 bpm
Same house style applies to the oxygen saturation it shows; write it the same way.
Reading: 89 %
